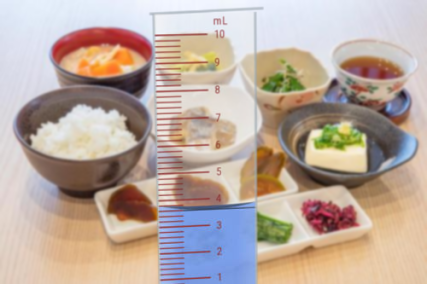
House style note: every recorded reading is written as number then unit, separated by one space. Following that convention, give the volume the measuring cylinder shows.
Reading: 3.6 mL
